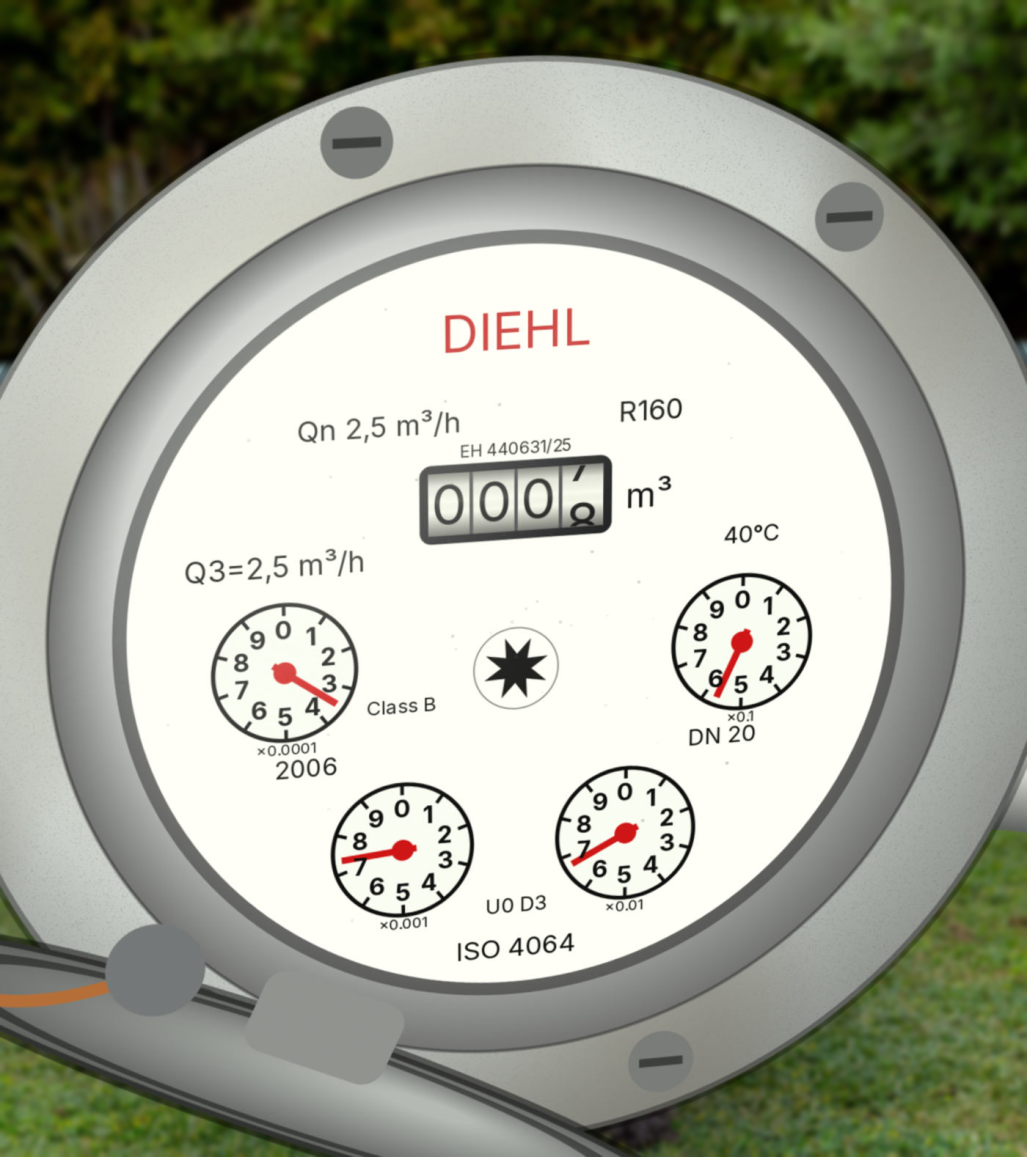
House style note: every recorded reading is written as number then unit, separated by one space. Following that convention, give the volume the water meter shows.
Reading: 7.5673 m³
